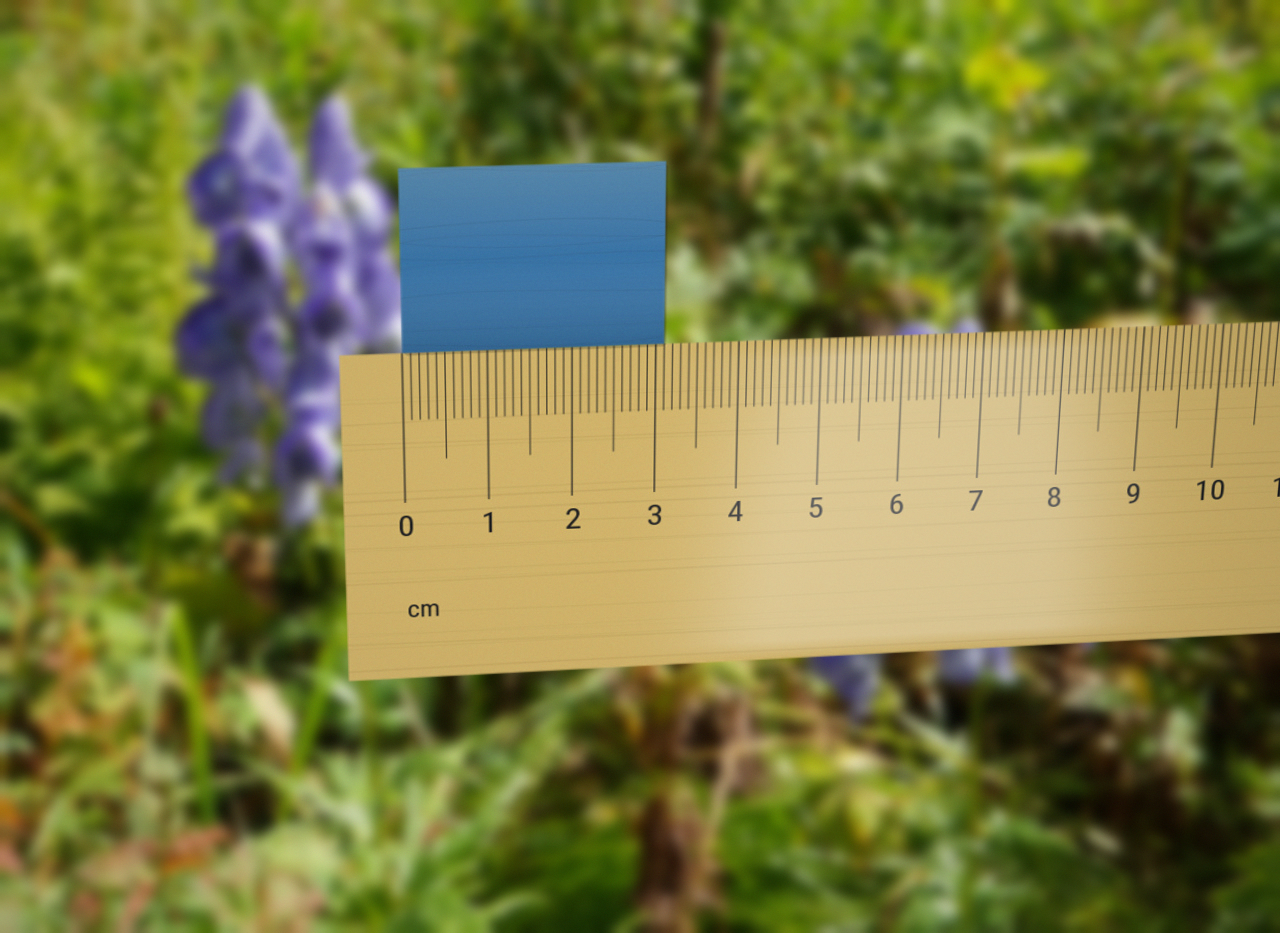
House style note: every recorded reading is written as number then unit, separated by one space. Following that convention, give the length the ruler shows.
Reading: 3.1 cm
